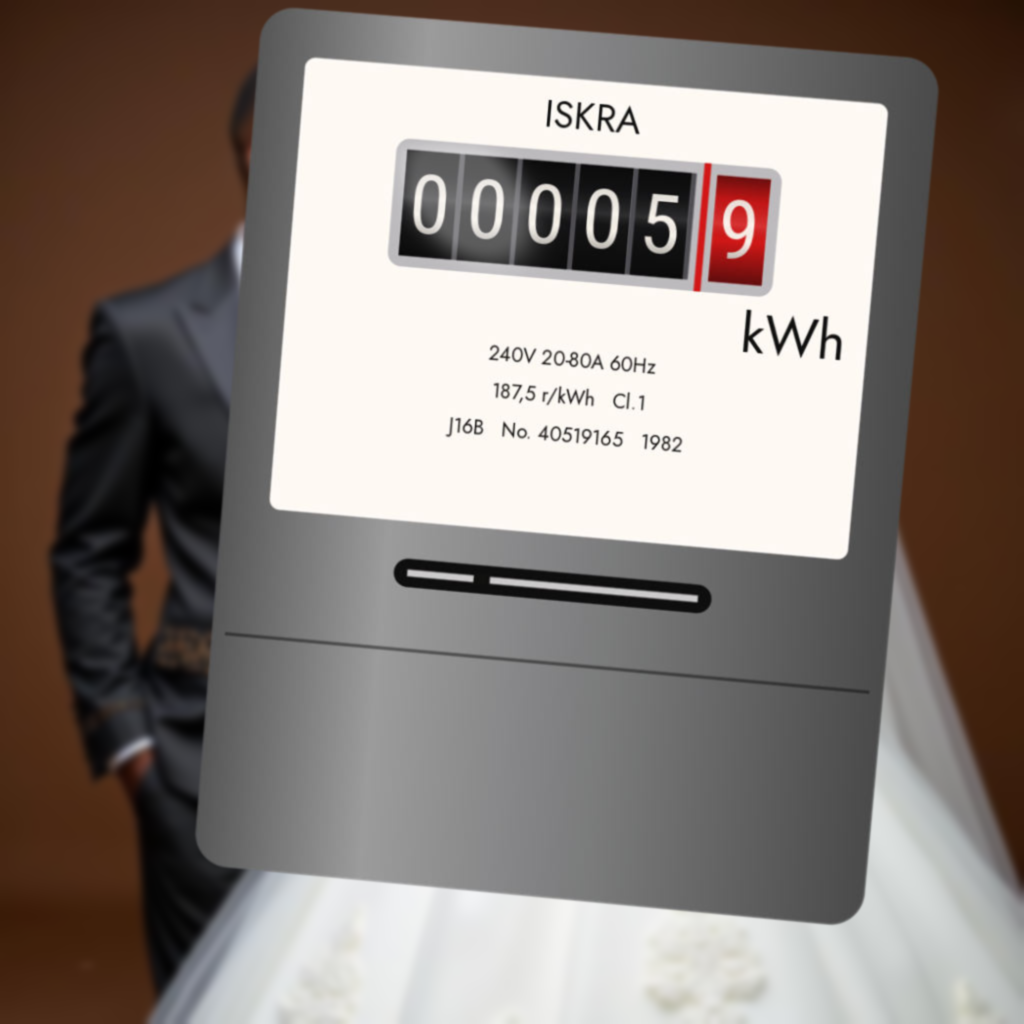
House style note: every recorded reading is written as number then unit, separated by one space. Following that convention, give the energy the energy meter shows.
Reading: 5.9 kWh
